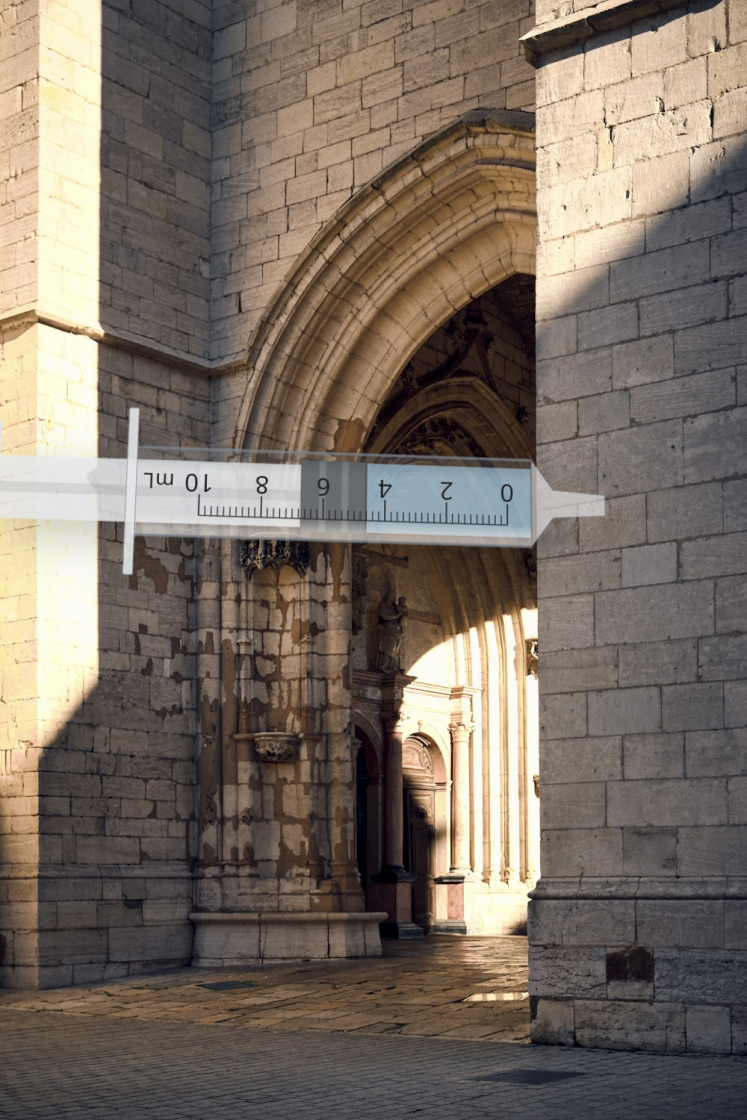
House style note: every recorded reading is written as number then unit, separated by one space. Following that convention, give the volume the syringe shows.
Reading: 4.6 mL
